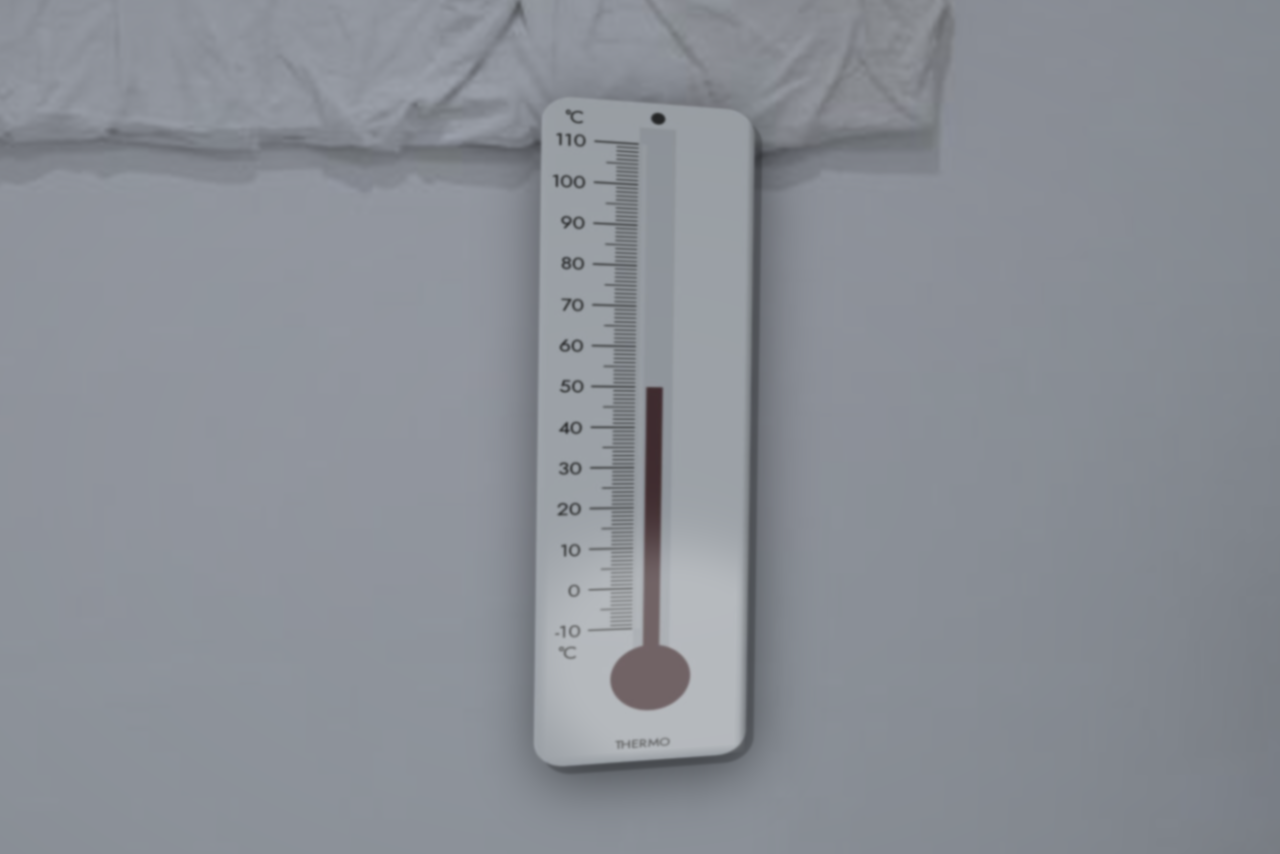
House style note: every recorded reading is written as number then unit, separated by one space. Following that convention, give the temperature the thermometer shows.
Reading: 50 °C
